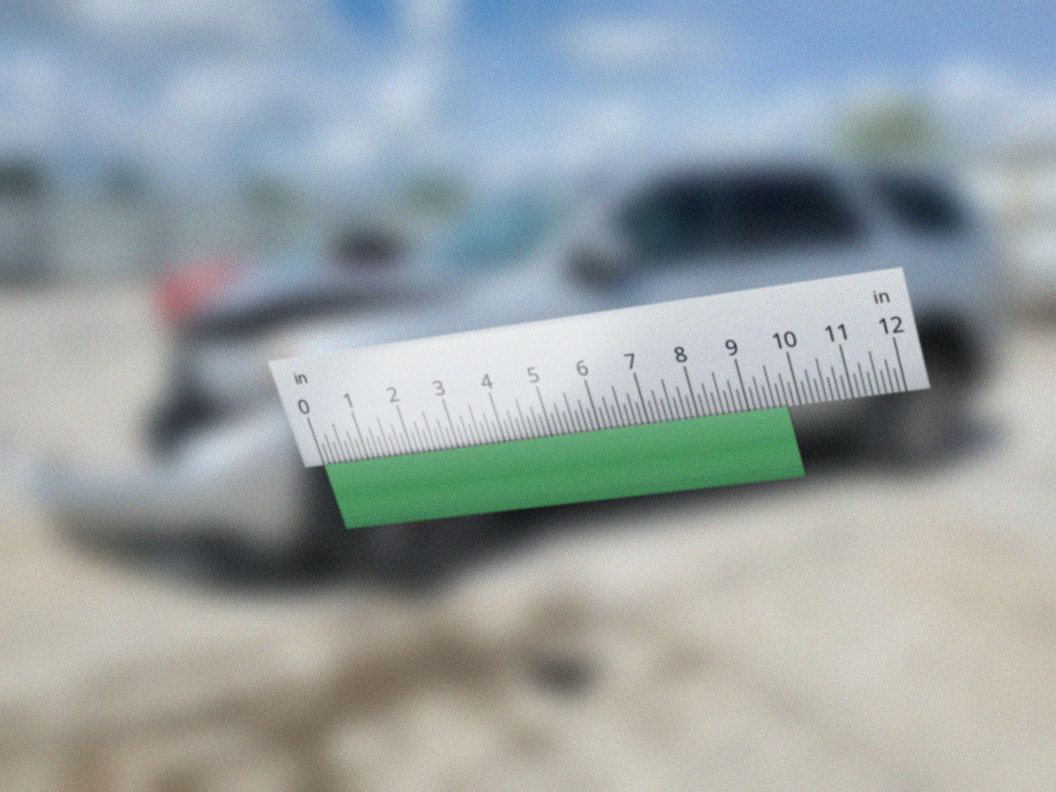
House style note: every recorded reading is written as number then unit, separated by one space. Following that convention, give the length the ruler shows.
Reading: 9.75 in
